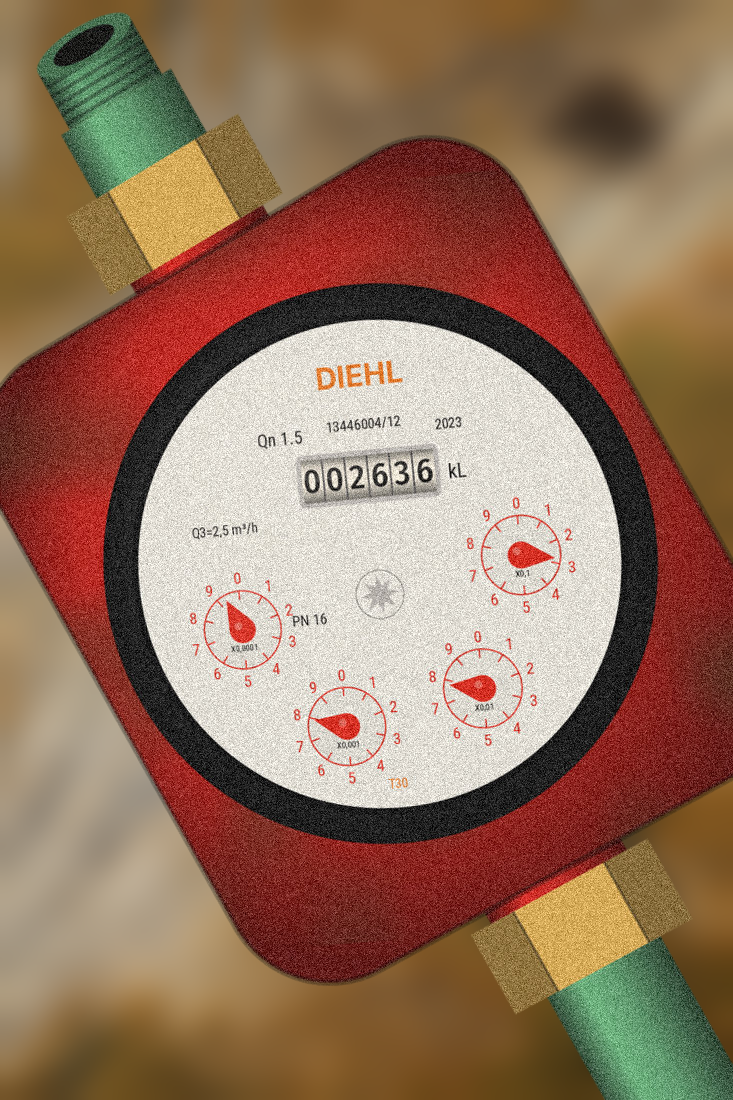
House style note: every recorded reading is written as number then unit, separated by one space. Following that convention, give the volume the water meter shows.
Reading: 2636.2779 kL
